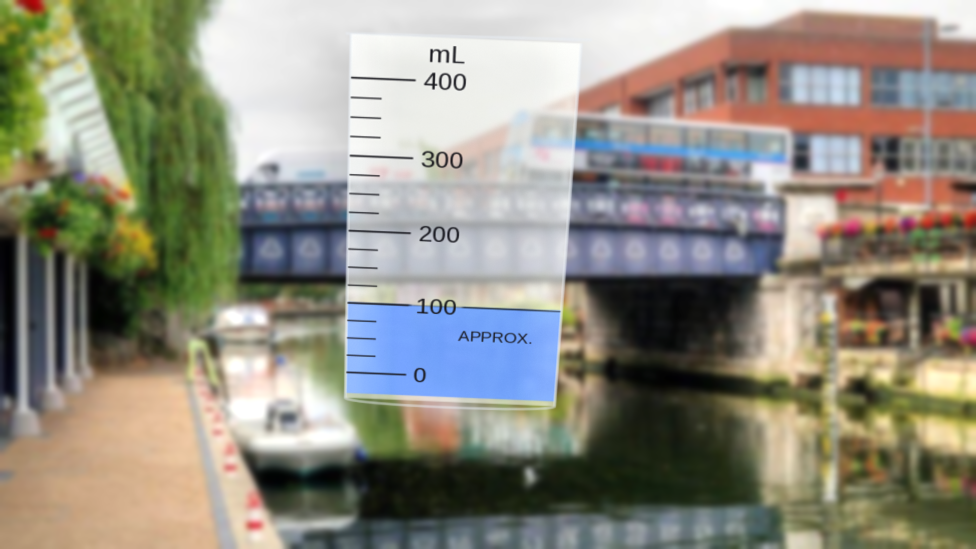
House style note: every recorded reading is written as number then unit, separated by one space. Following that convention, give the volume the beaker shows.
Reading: 100 mL
